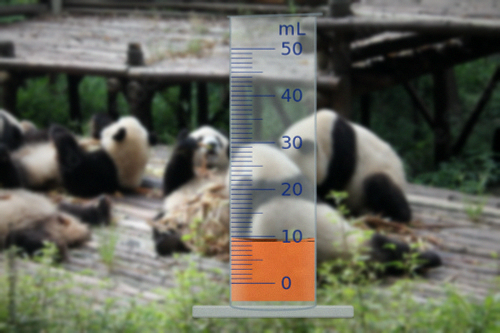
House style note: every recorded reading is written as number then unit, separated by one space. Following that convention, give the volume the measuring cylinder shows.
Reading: 9 mL
